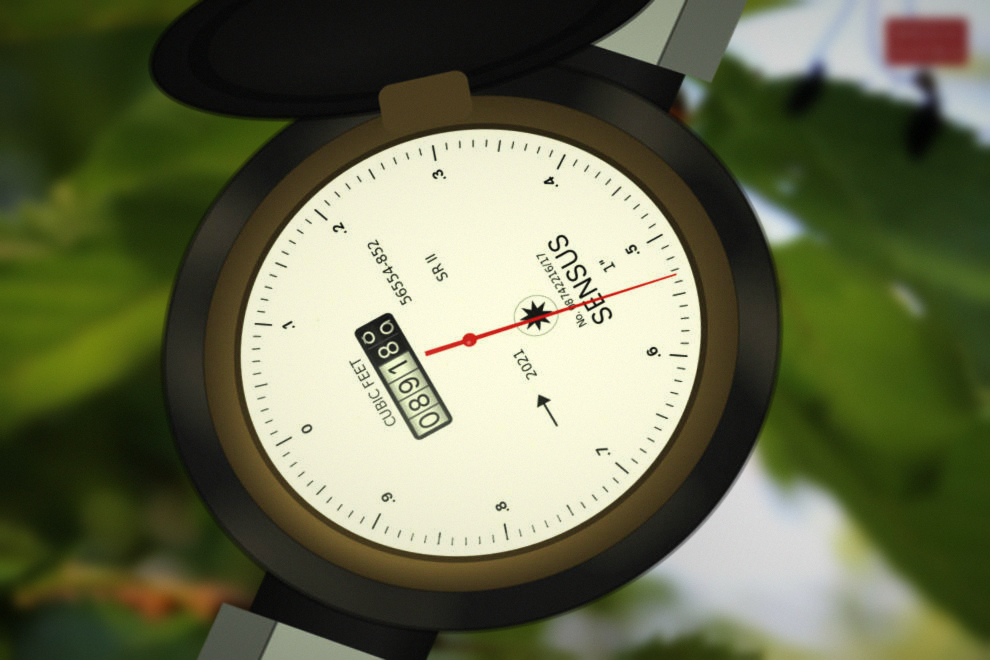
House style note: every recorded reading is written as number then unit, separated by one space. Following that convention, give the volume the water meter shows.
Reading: 89188.53 ft³
